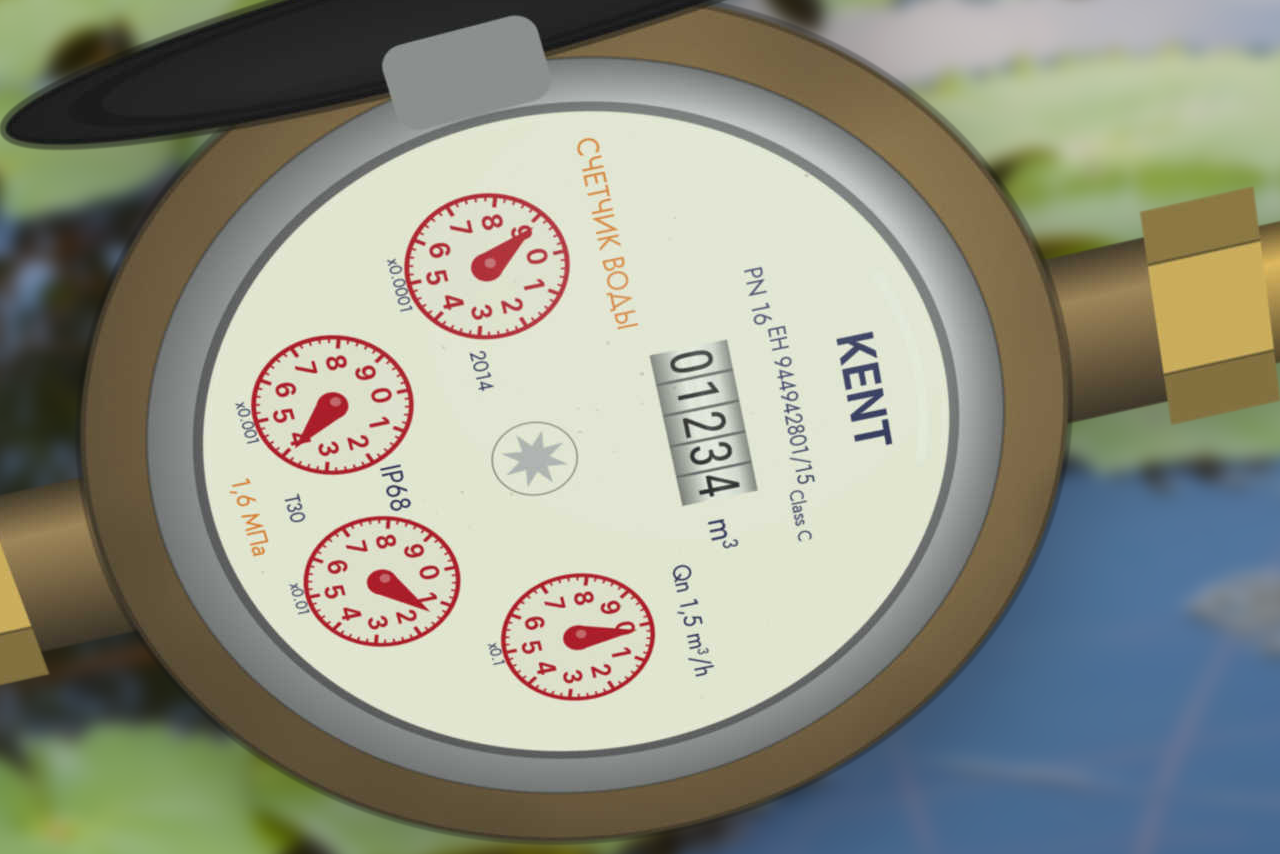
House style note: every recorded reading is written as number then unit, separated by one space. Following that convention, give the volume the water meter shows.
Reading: 1234.0139 m³
